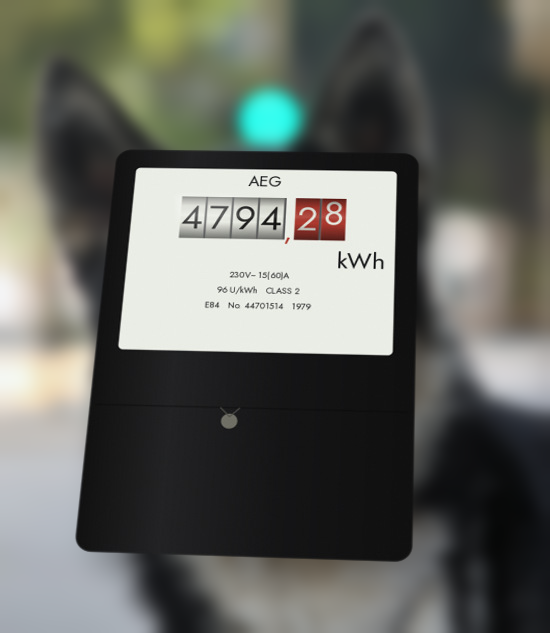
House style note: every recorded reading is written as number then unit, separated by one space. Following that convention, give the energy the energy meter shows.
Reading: 4794.28 kWh
